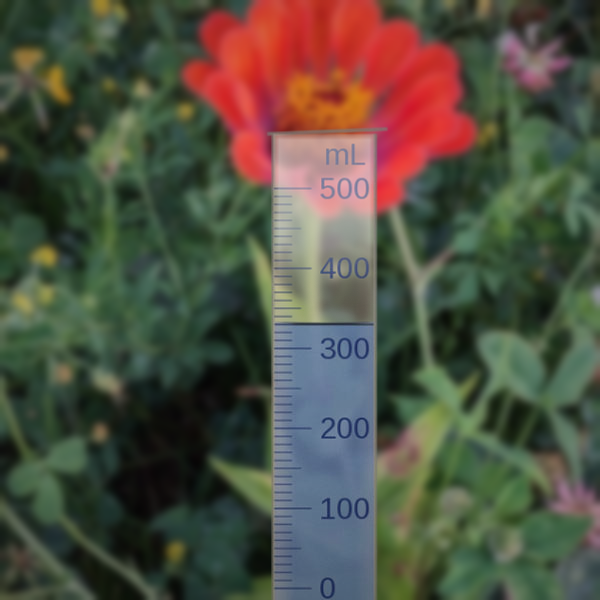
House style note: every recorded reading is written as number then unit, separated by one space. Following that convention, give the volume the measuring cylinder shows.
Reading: 330 mL
